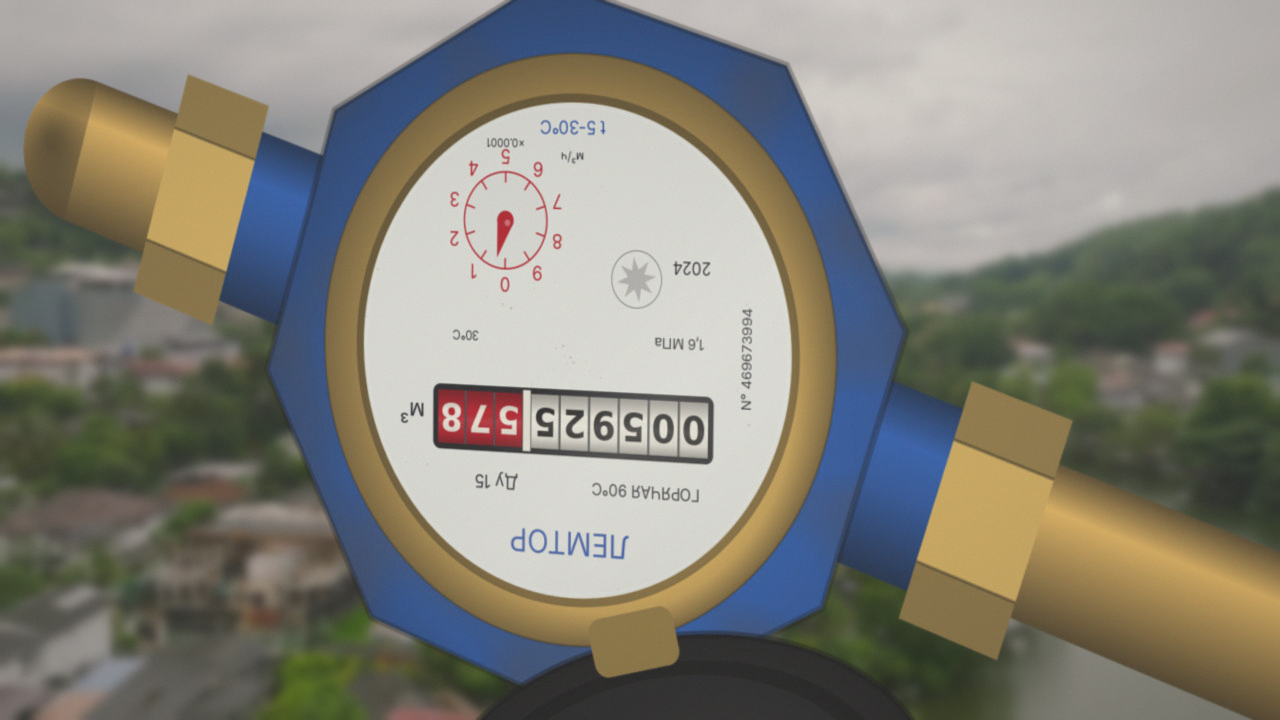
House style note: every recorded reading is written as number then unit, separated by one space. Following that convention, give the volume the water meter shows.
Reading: 5925.5780 m³
